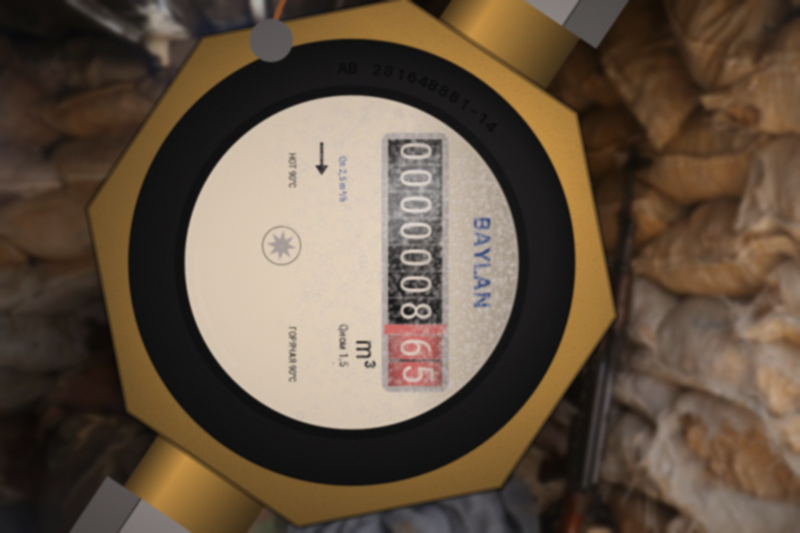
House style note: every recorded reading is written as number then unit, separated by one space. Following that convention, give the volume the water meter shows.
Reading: 8.65 m³
